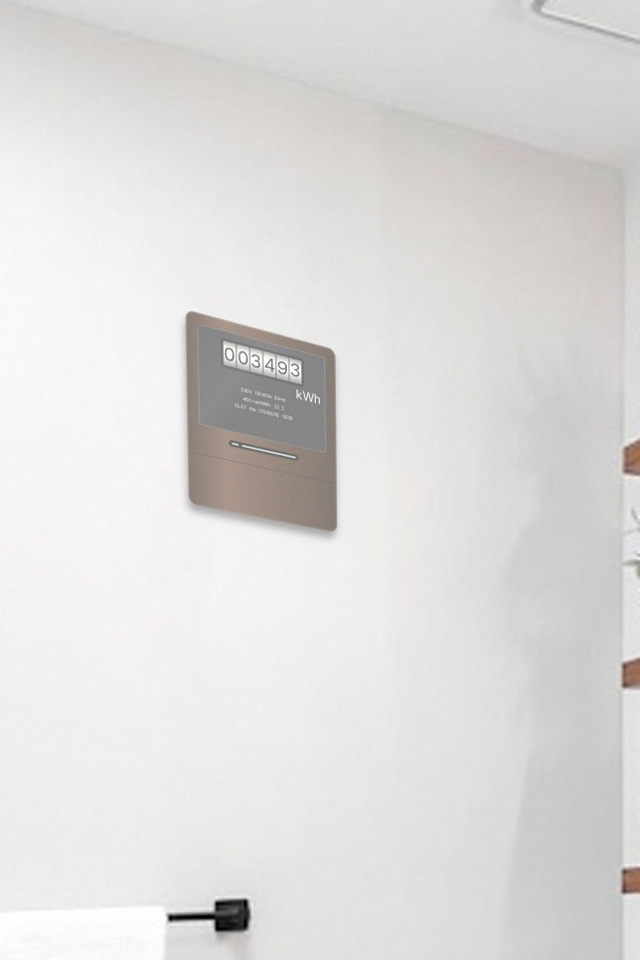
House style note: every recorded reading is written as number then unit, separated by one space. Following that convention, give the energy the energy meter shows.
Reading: 3493 kWh
